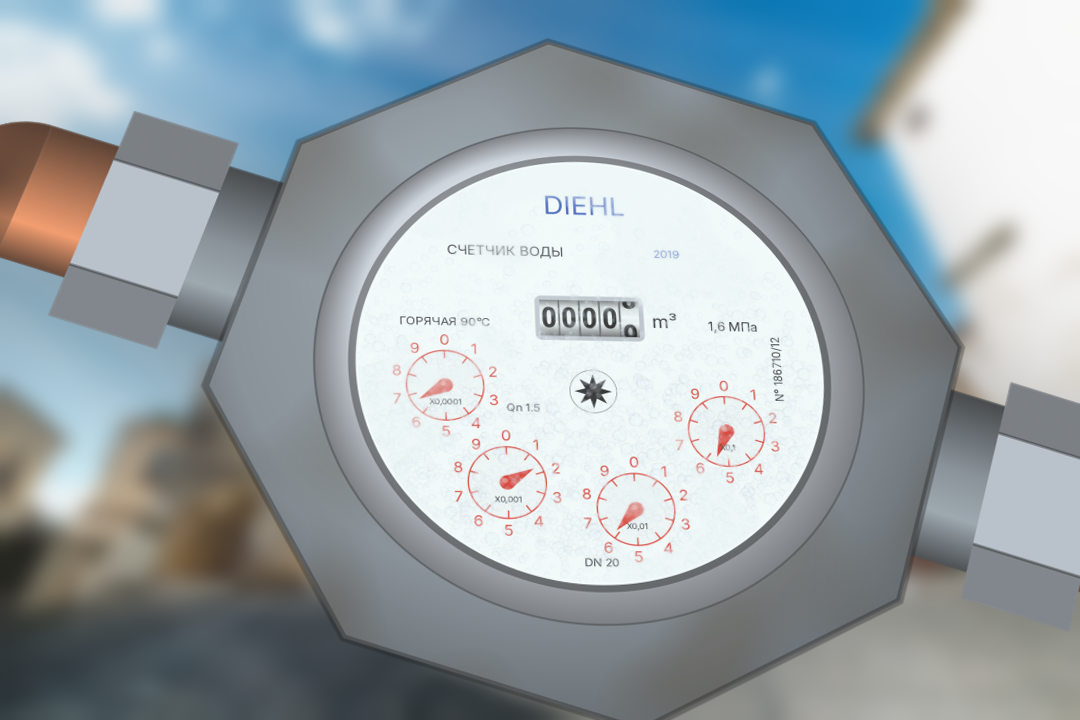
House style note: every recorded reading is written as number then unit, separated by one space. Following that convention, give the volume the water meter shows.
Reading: 8.5616 m³
